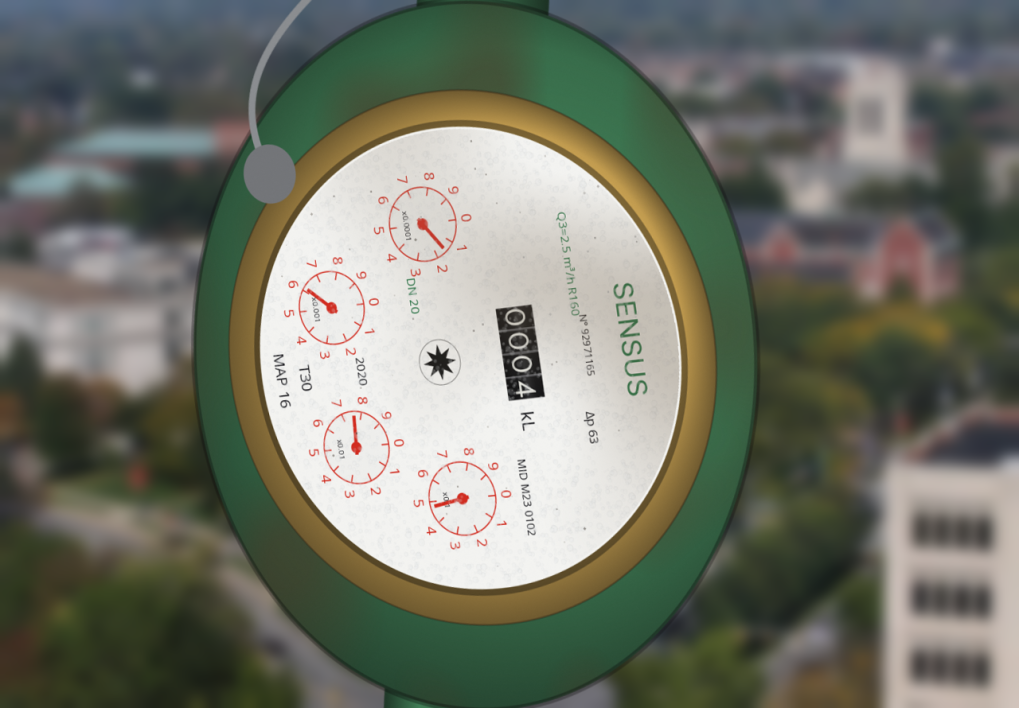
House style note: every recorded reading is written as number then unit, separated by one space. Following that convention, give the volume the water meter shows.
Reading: 4.4761 kL
